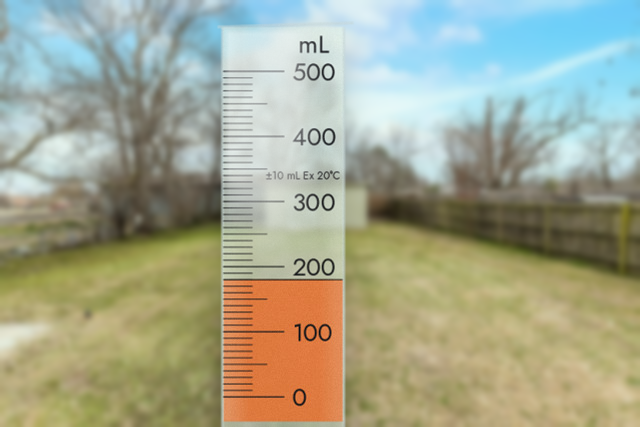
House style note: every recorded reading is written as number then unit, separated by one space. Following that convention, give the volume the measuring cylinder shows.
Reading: 180 mL
